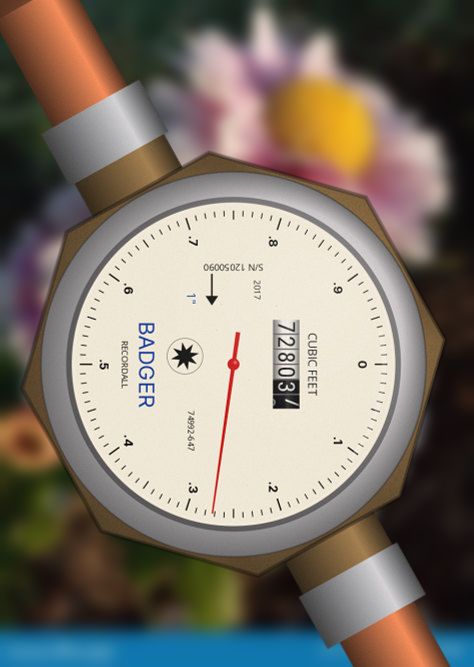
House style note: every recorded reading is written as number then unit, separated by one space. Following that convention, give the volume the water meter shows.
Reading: 728037.27 ft³
